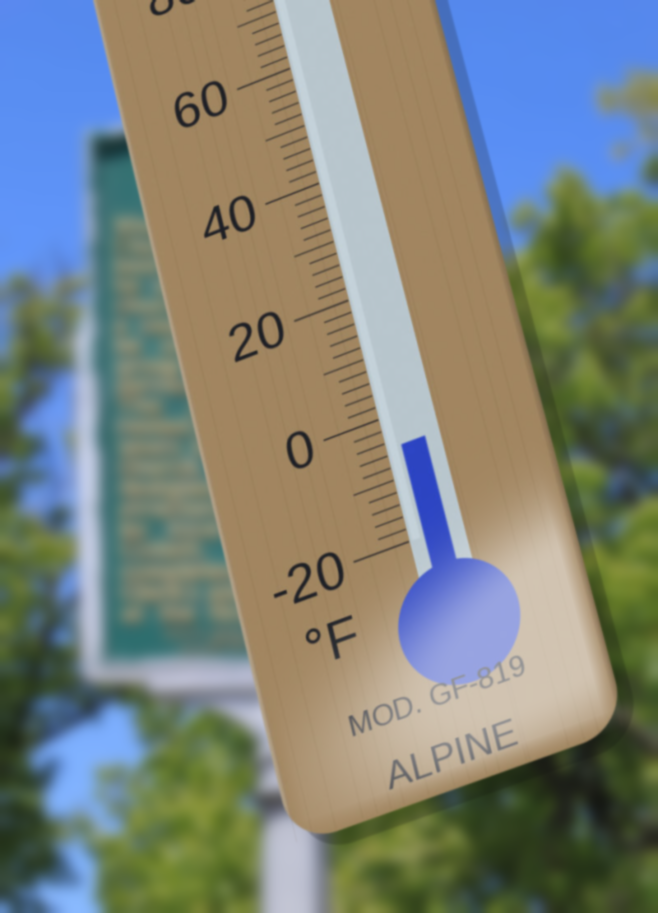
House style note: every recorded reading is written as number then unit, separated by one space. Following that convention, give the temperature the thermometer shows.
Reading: -5 °F
